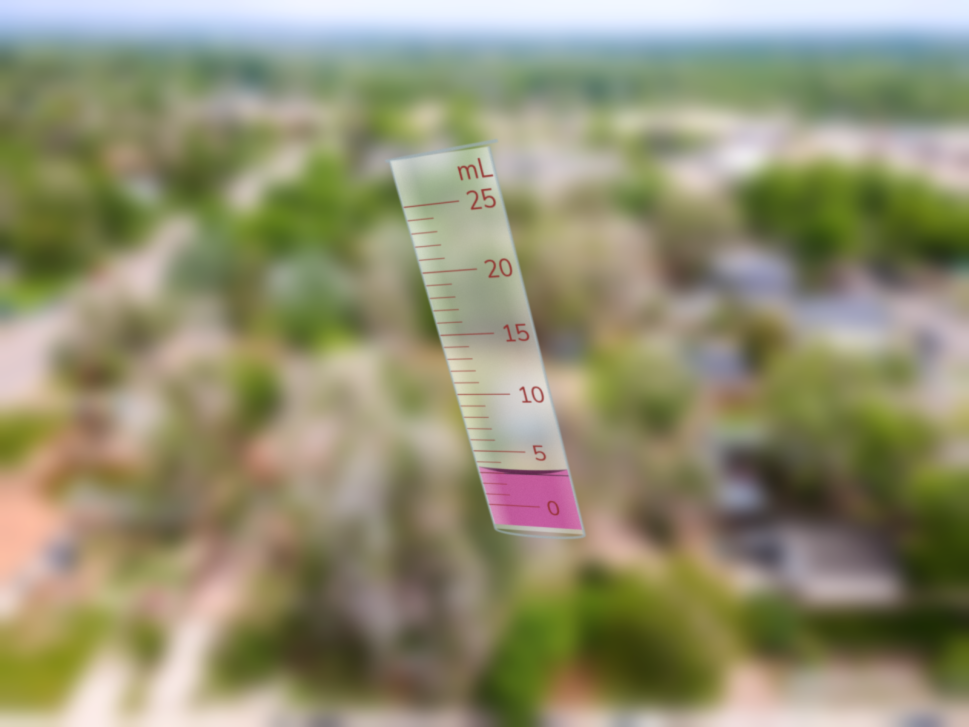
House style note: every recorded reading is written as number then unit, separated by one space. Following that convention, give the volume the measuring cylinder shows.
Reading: 3 mL
